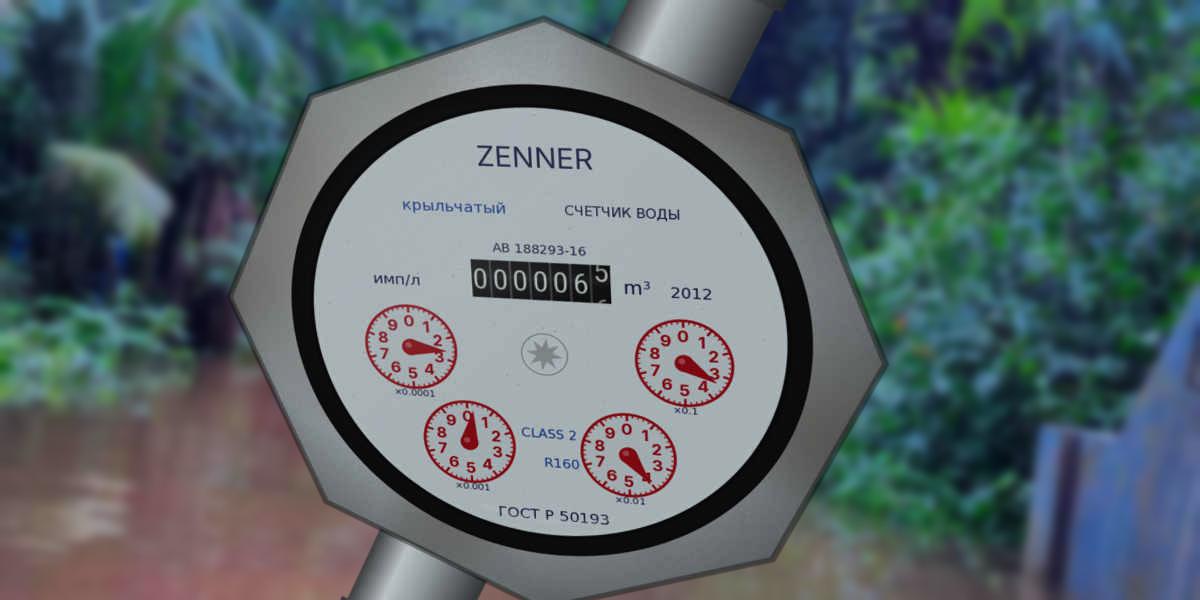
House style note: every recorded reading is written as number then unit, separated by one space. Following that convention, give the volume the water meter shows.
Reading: 65.3402 m³
